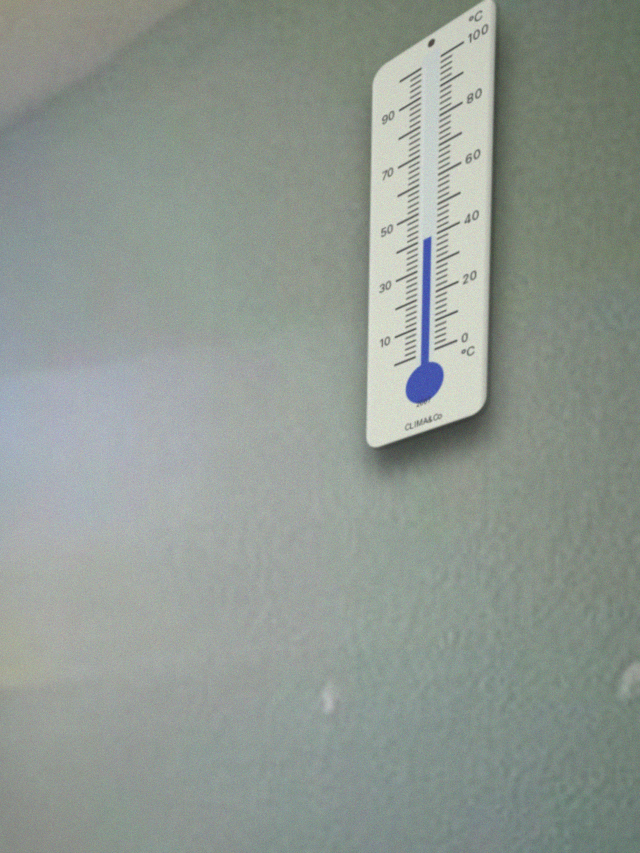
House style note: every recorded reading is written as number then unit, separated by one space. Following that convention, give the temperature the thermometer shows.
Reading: 40 °C
